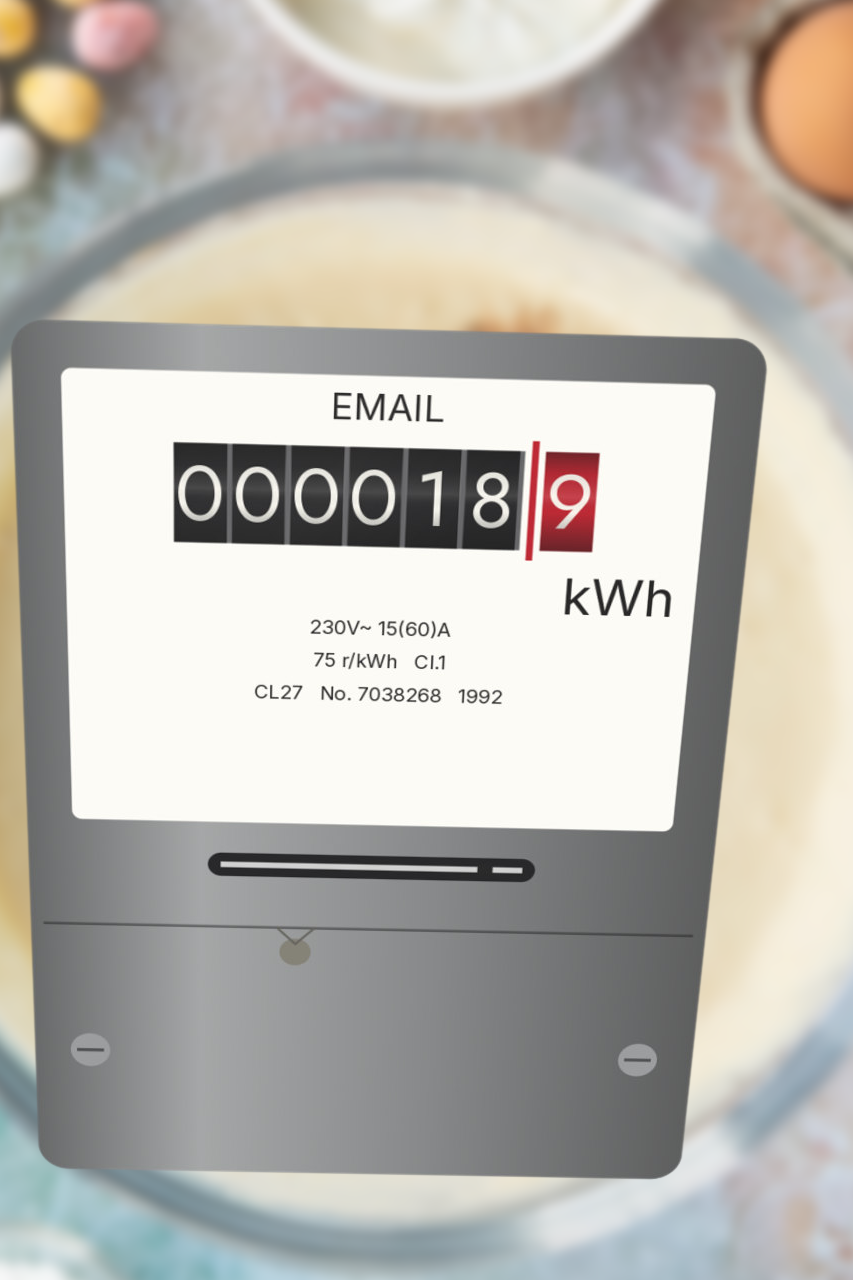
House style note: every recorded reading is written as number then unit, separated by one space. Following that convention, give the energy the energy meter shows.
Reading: 18.9 kWh
